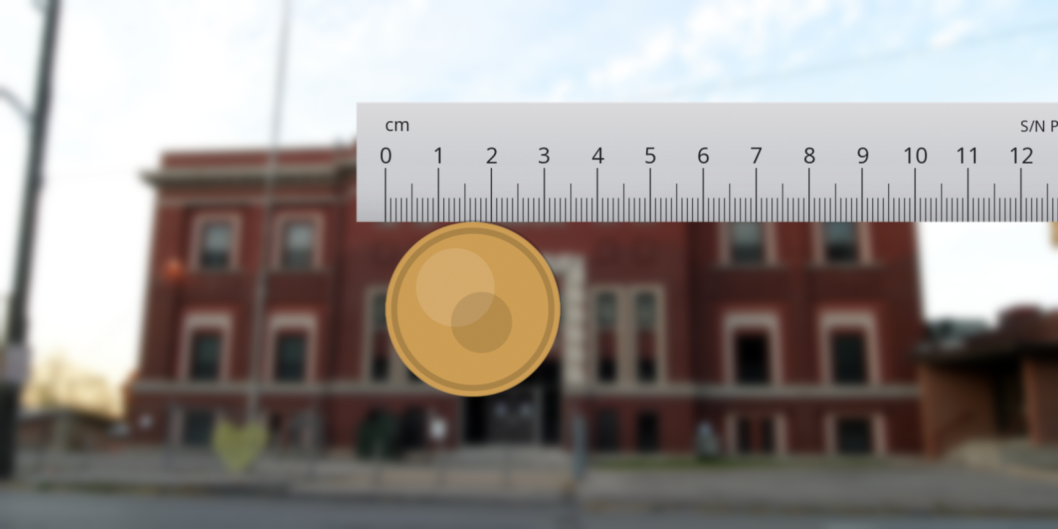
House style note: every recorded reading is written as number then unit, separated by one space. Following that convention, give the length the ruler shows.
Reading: 3.3 cm
